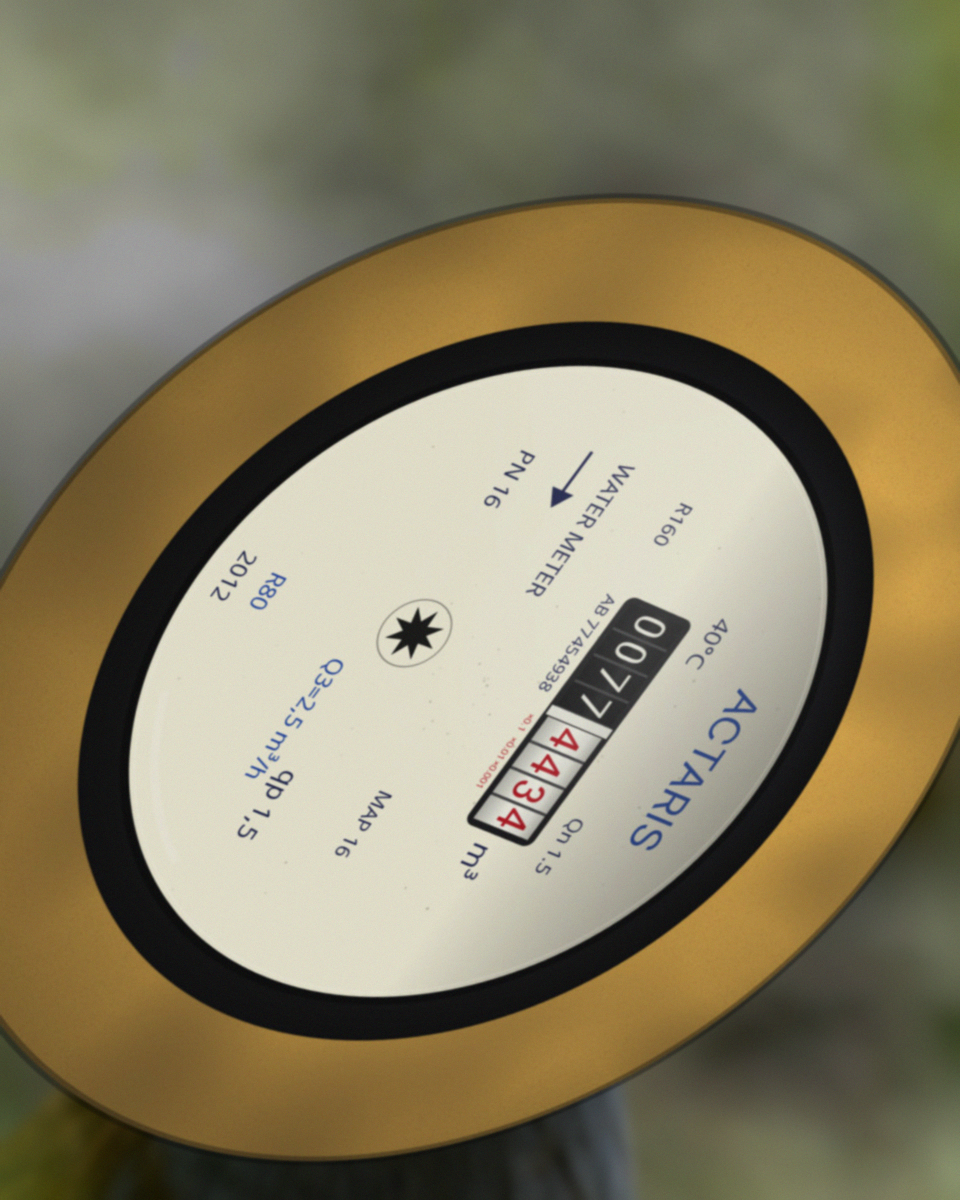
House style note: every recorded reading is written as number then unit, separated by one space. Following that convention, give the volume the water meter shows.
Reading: 77.4434 m³
